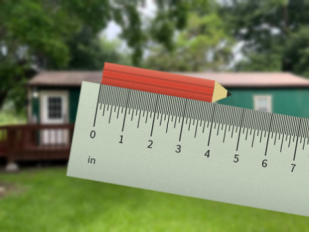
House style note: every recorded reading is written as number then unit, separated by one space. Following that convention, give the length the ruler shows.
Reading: 4.5 in
